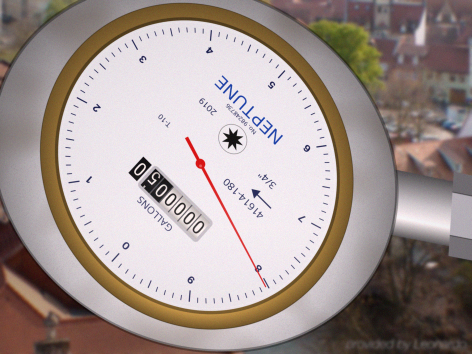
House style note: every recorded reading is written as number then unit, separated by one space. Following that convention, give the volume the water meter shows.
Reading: 48.0 gal
